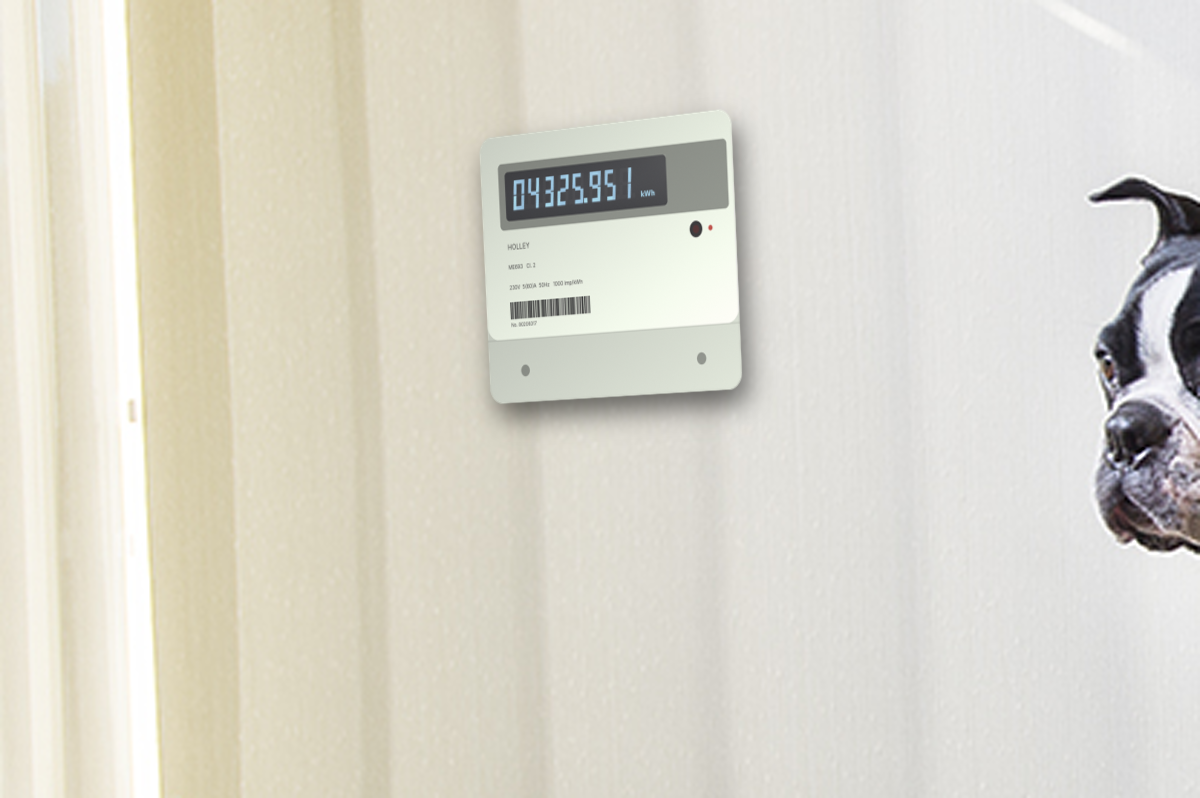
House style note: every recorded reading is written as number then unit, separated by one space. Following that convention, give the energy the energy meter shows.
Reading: 4325.951 kWh
